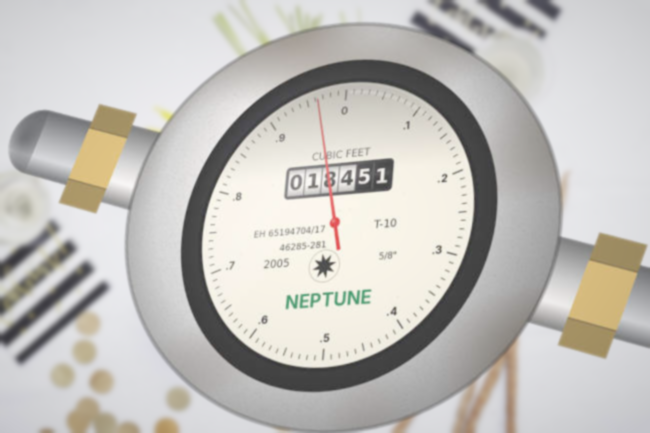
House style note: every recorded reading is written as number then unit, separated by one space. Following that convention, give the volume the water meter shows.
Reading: 18450.96 ft³
